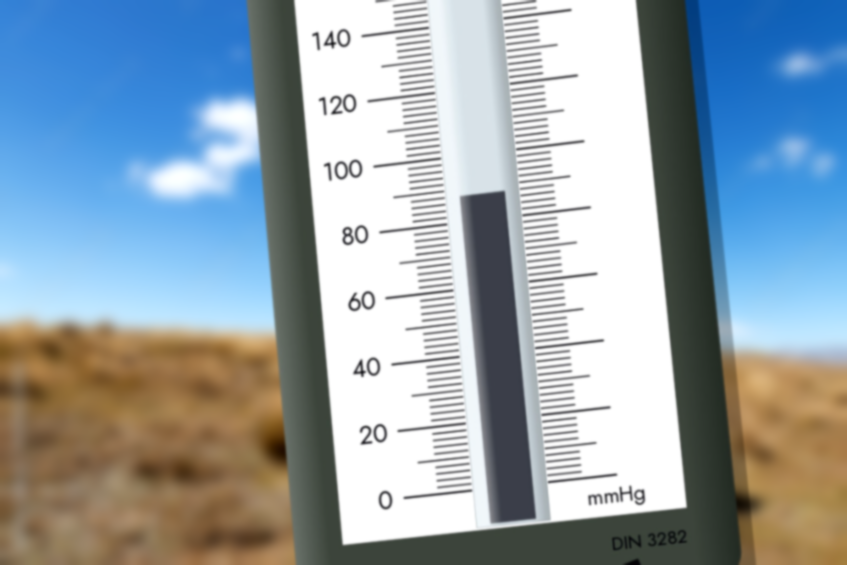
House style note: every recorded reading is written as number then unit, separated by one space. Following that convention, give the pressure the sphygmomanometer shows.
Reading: 88 mmHg
